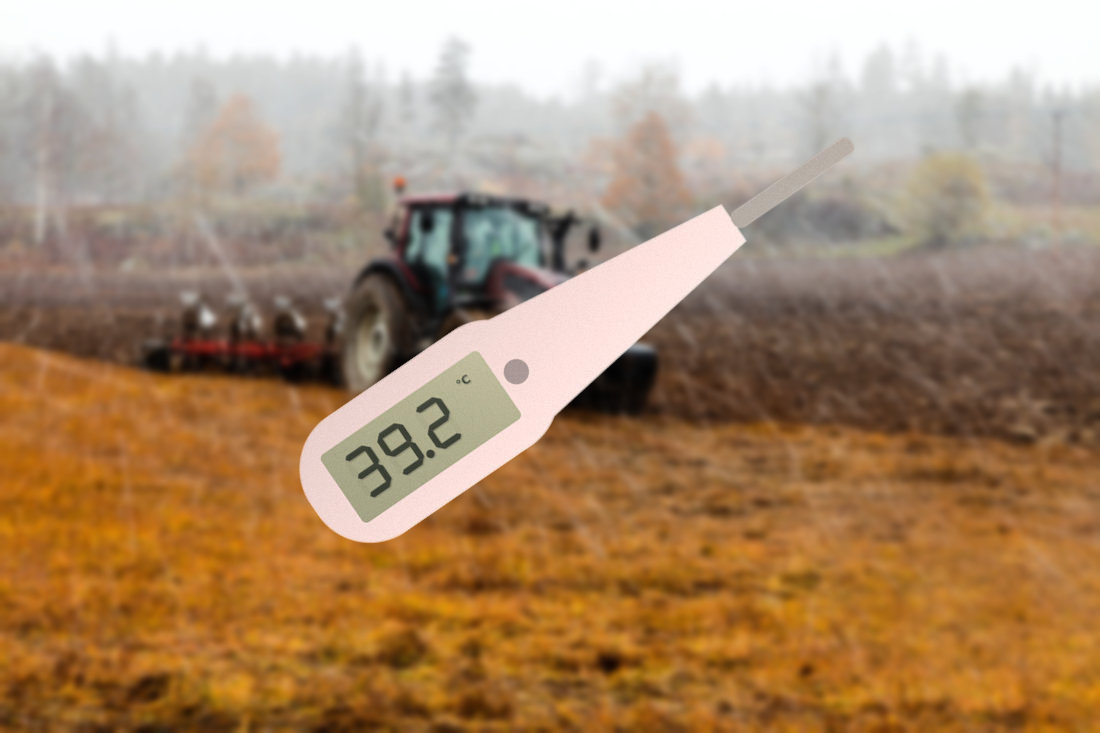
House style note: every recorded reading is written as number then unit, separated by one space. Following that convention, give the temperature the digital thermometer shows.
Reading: 39.2 °C
